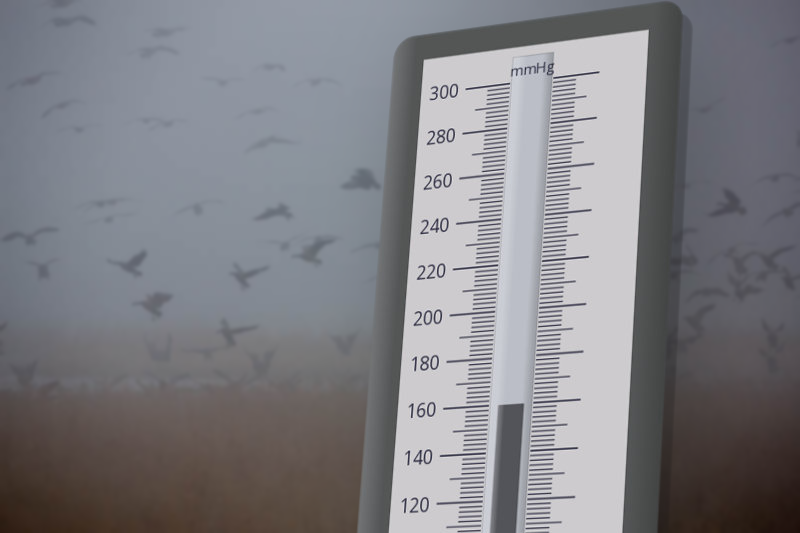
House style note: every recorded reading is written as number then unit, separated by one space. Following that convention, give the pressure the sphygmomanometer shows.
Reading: 160 mmHg
